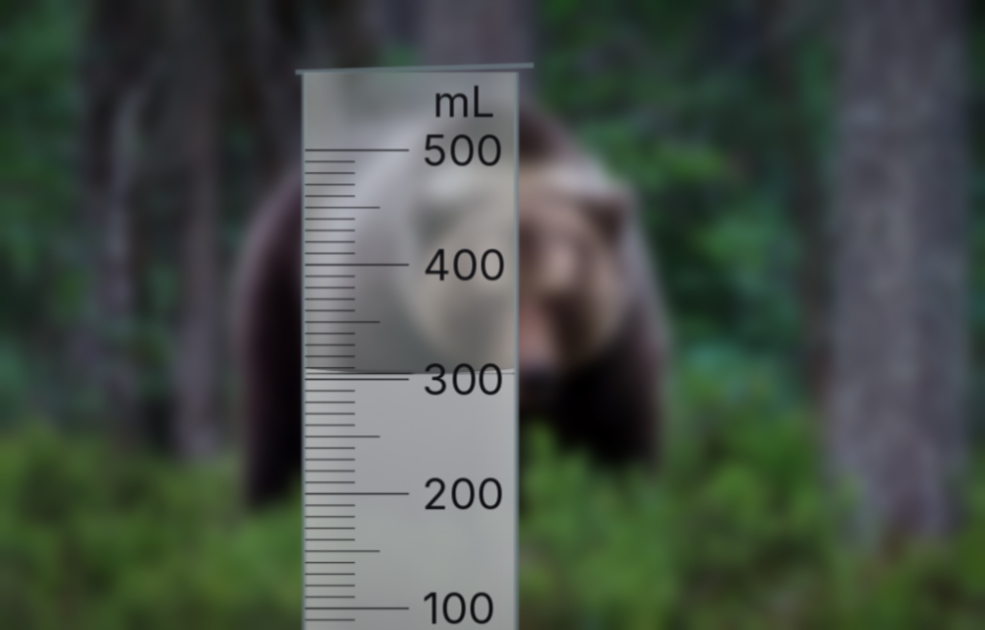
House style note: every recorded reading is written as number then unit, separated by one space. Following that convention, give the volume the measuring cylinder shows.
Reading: 305 mL
